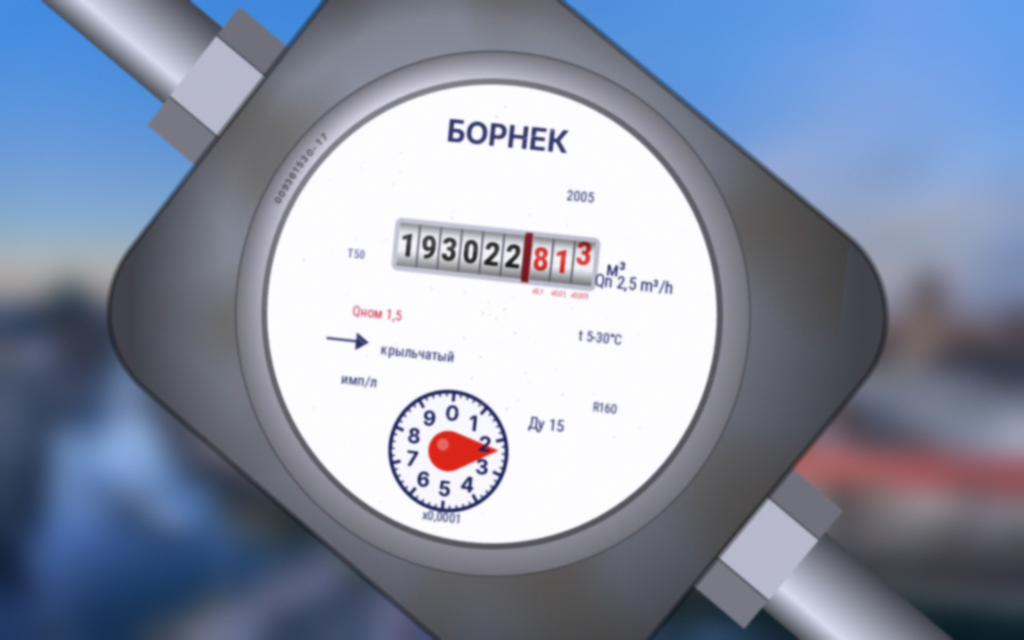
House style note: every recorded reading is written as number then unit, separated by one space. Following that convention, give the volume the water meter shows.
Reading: 193022.8132 m³
